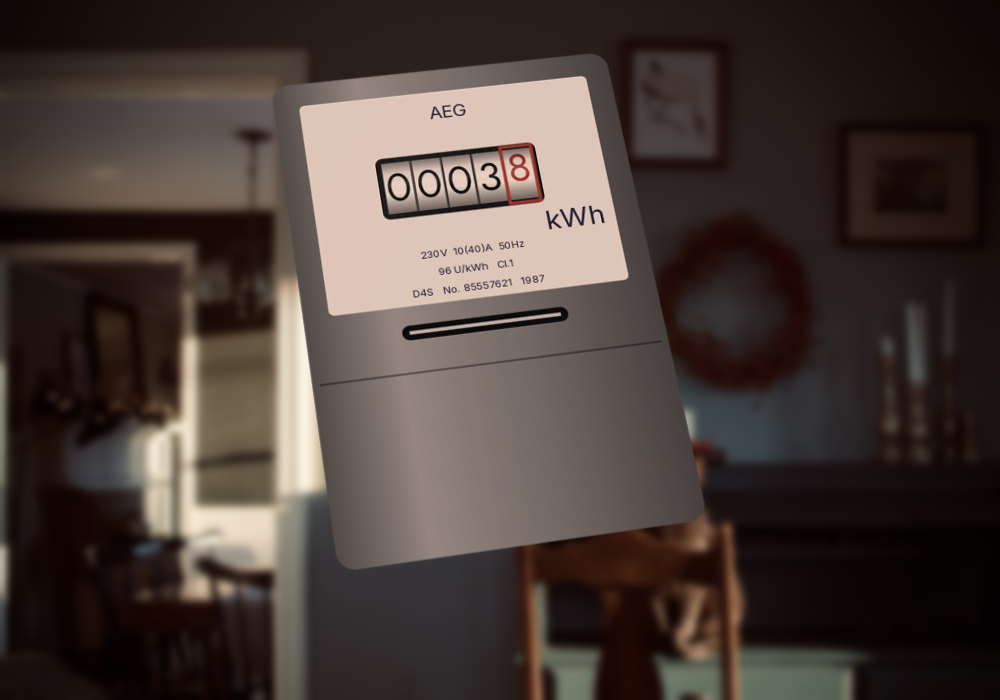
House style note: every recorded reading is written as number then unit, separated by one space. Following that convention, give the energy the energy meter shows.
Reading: 3.8 kWh
